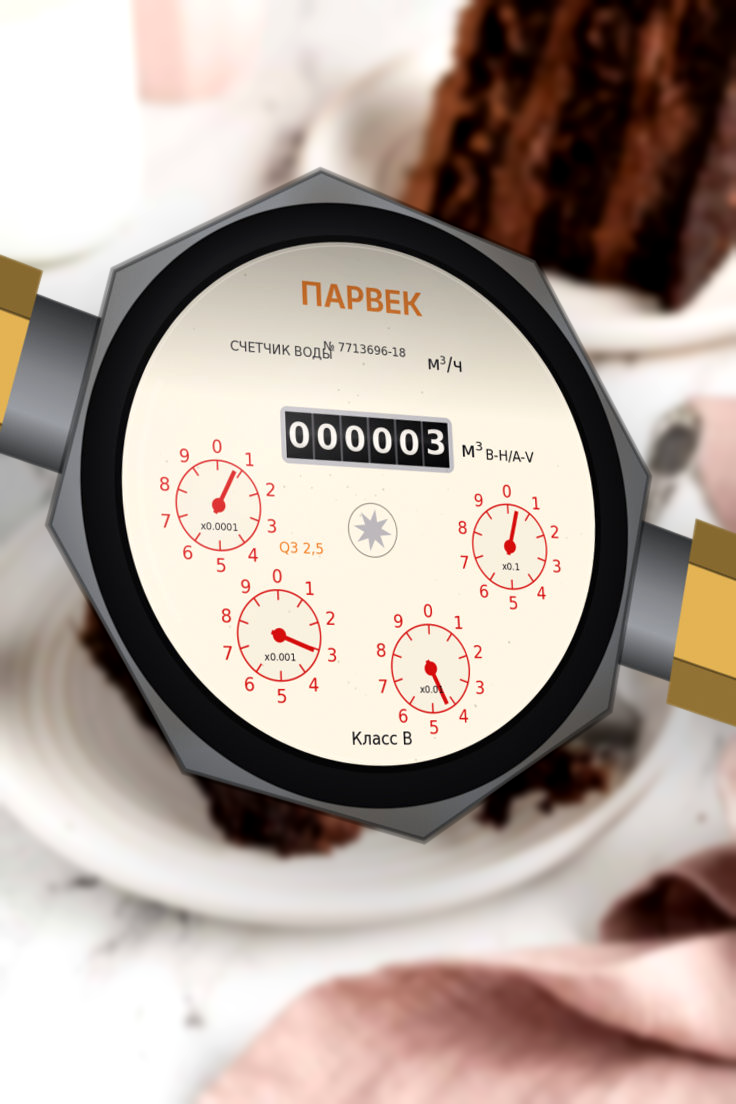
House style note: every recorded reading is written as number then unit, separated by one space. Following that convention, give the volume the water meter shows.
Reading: 3.0430 m³
